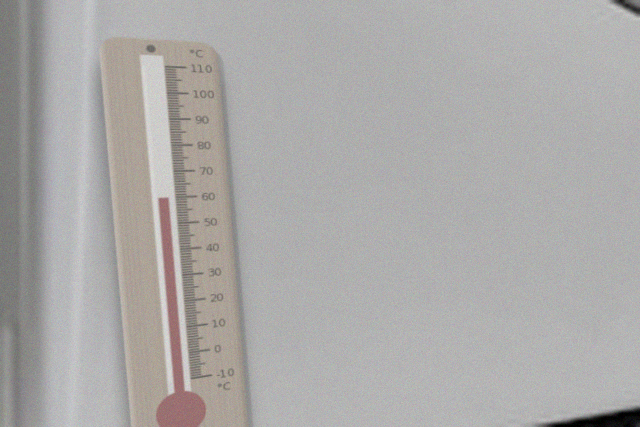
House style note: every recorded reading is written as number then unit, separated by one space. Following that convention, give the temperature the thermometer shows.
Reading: 60 °C
